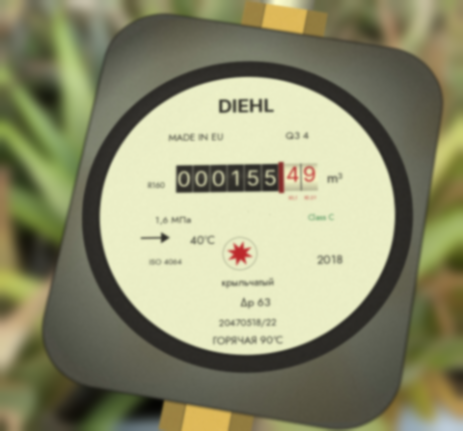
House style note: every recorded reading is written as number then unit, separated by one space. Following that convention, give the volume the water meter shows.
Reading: 155.49 m³
